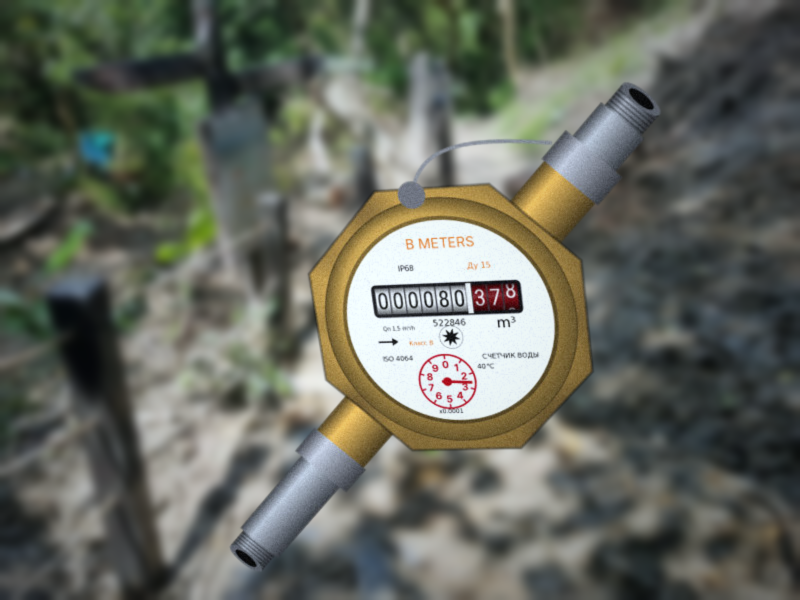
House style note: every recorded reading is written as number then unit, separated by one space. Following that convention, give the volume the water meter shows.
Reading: 80.3782 m³
